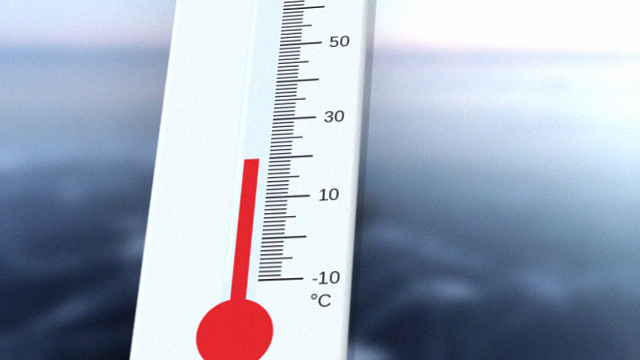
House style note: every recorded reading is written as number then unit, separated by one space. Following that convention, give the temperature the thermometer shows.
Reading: 20 °C
